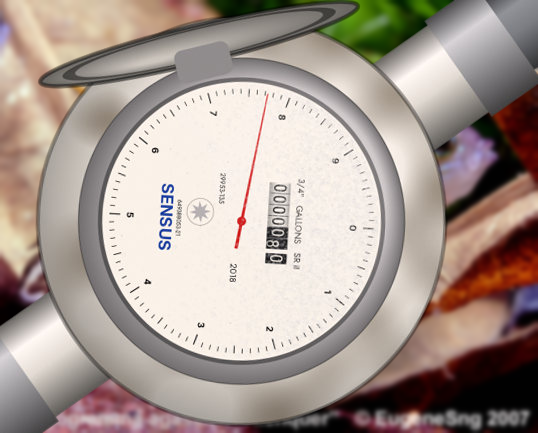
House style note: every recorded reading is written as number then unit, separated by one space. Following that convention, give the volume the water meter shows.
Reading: 77.7 gal
